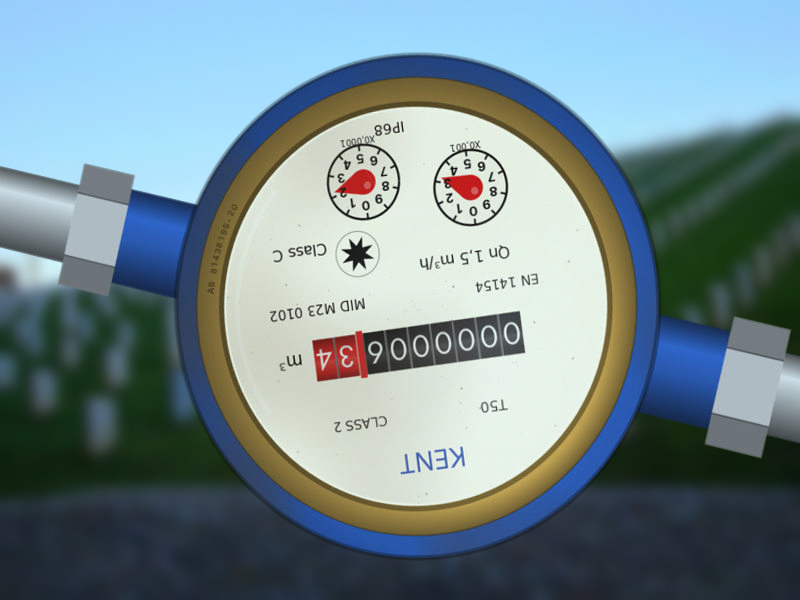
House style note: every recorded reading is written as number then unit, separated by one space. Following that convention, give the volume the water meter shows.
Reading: 6.3432 m³
